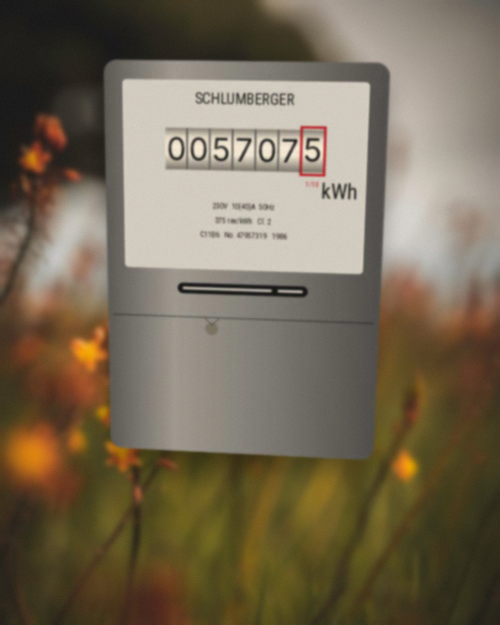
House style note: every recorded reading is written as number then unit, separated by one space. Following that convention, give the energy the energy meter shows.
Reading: 5707.5 kWh
